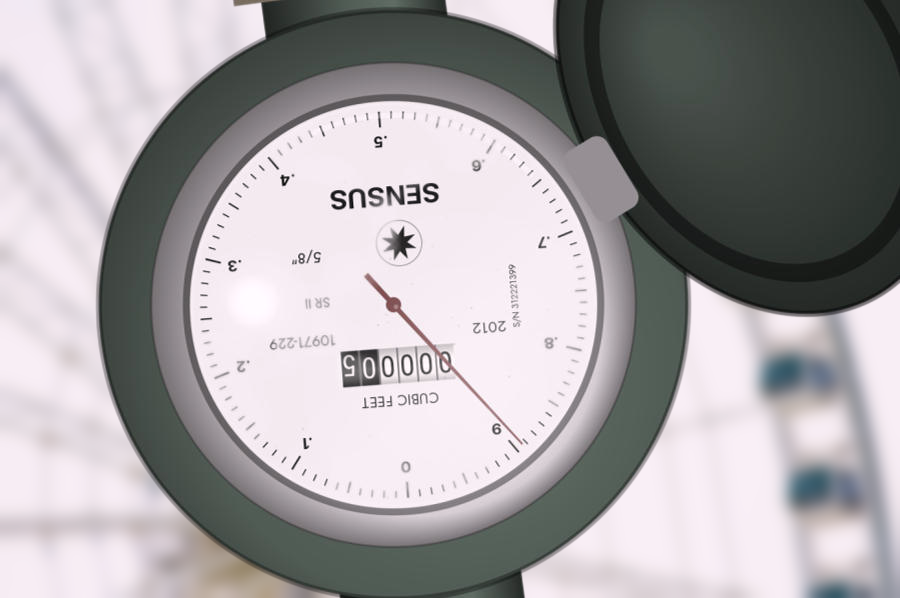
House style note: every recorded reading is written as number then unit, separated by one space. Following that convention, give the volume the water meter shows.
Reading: 4.89 ft³
